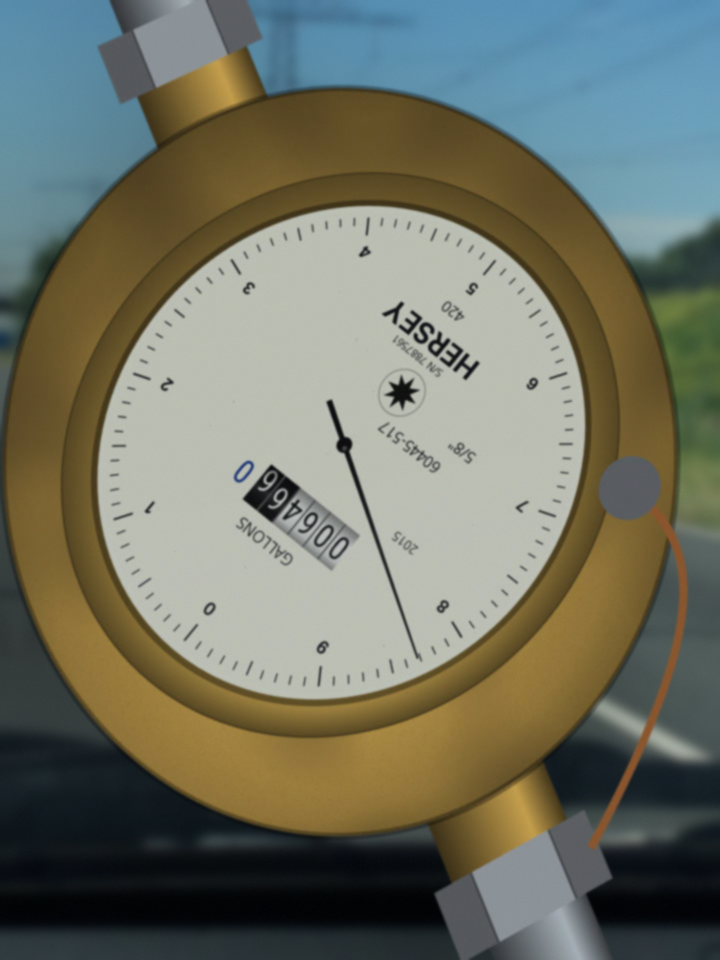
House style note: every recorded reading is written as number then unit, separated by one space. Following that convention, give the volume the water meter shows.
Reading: 64658.3 gal
